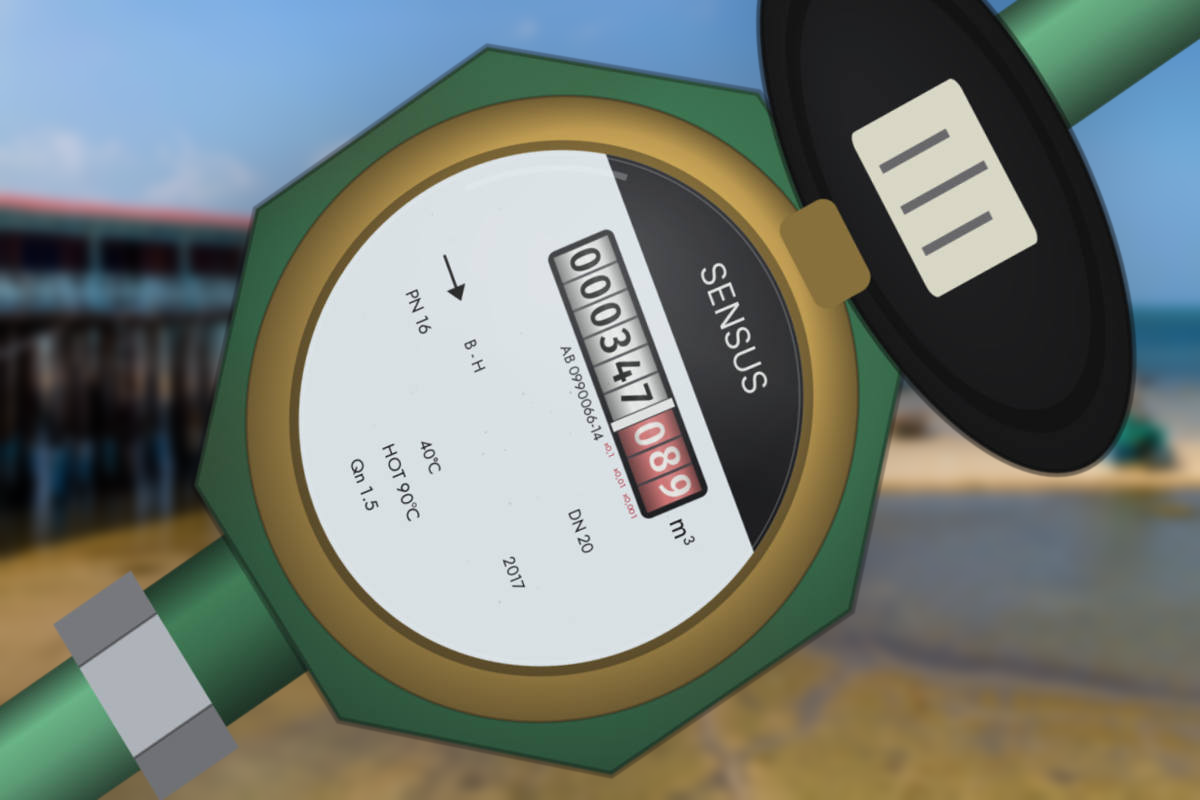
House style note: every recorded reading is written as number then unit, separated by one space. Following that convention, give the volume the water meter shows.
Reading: 347.089 m³
